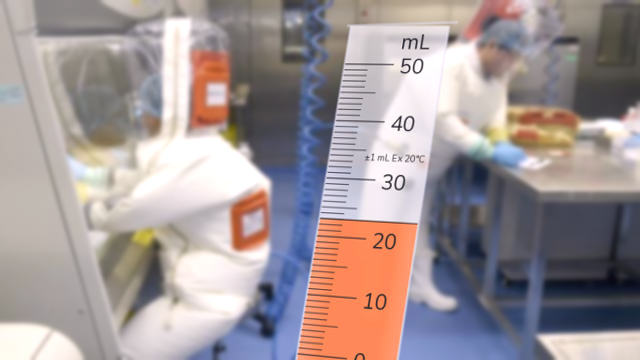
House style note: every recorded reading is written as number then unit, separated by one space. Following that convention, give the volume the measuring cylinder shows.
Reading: 23 mL
